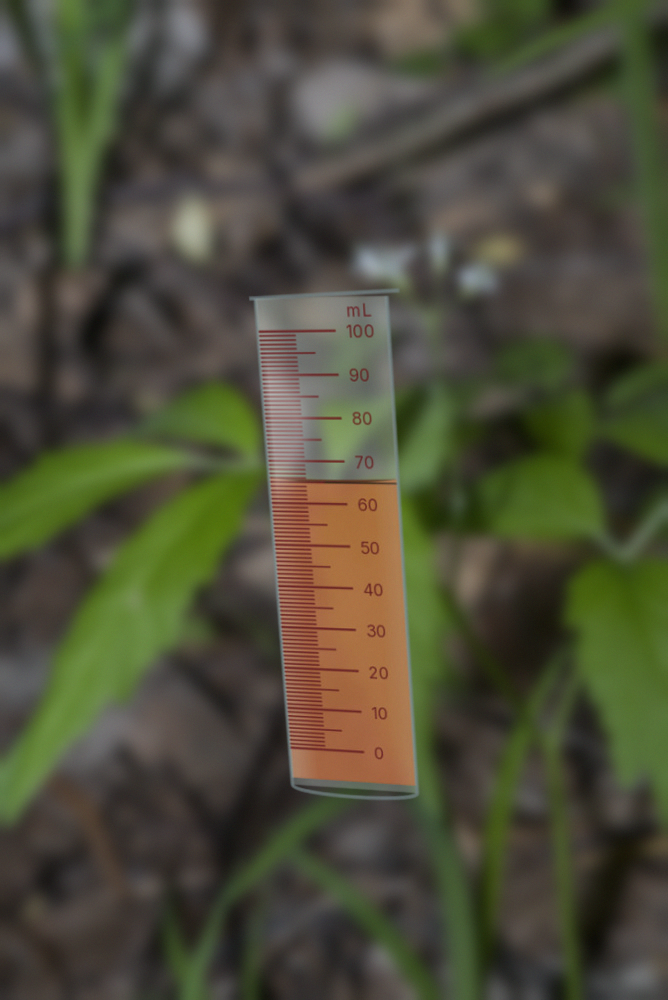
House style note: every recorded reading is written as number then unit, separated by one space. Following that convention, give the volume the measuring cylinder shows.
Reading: 65 mL
